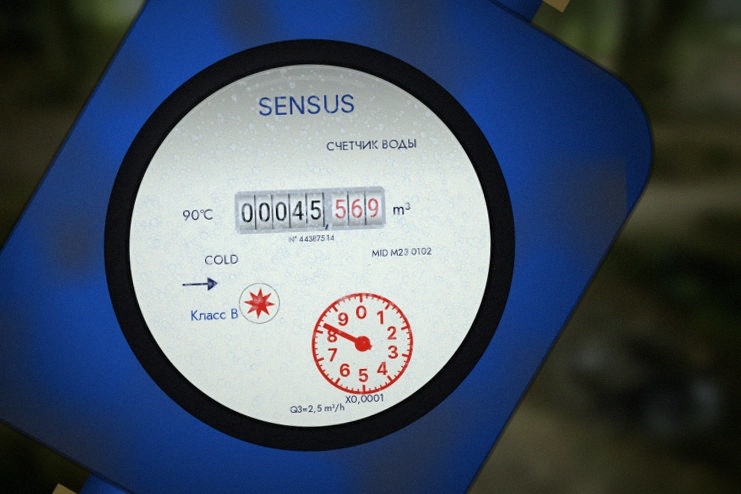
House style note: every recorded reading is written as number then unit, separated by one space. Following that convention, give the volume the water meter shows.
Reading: 45.5698 m³
